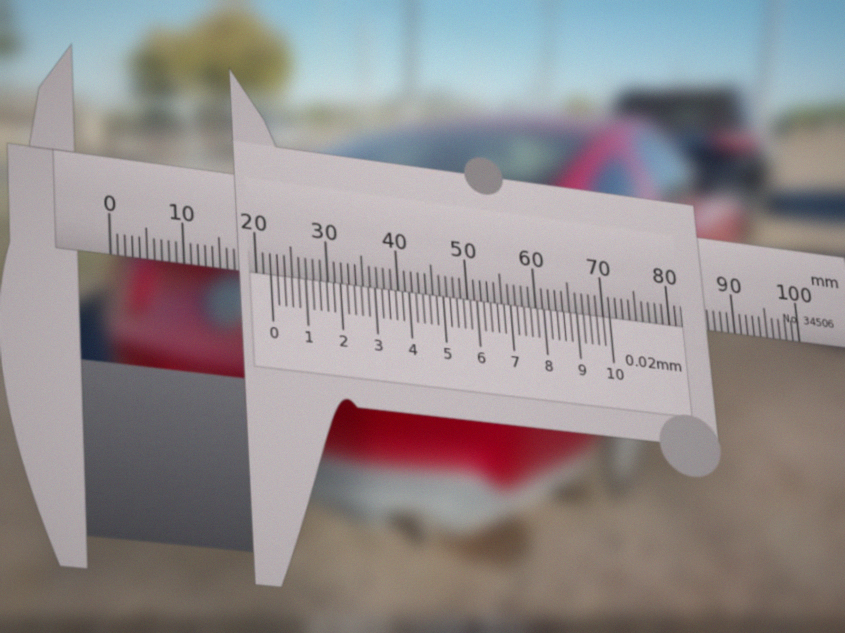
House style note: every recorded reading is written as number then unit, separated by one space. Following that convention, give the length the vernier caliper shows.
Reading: 22.0 mm
